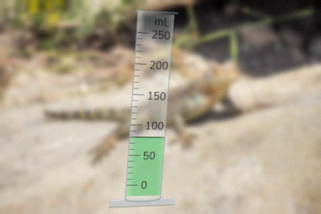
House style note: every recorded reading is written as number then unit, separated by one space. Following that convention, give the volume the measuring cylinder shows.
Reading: 80 mL
